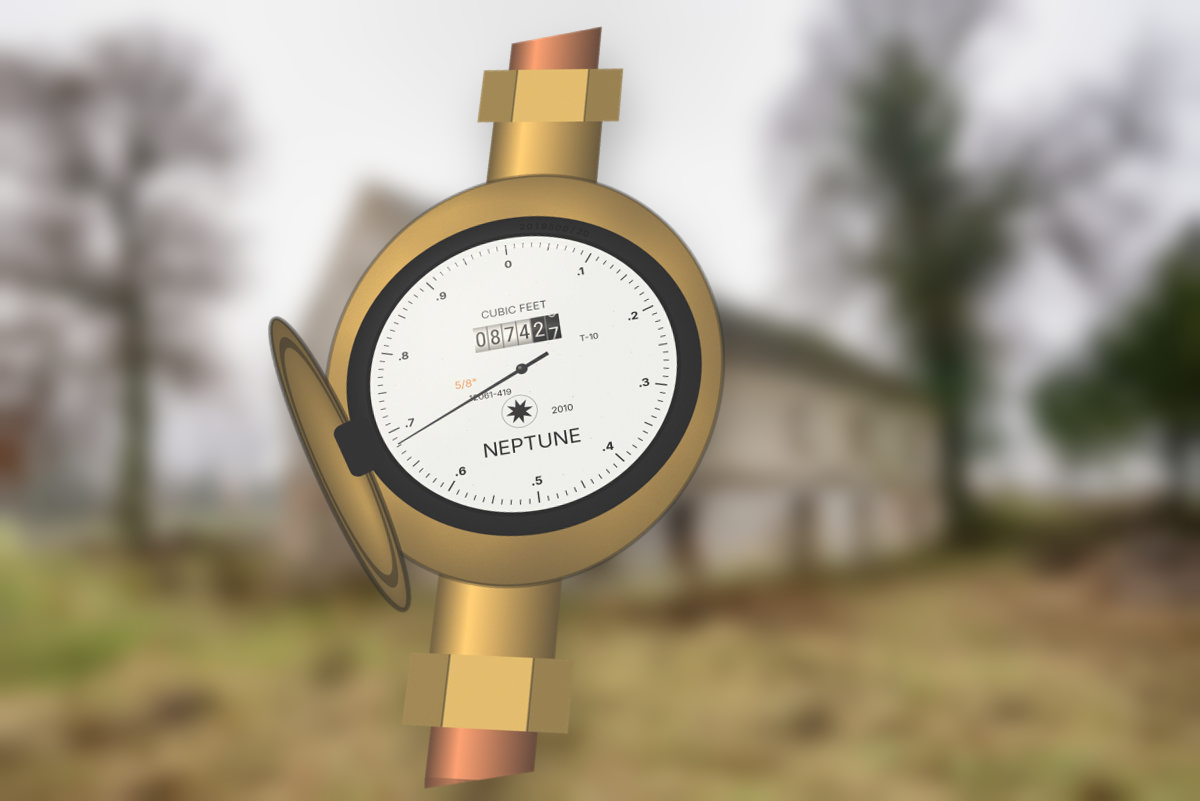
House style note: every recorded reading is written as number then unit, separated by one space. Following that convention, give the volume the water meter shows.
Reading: 87426.68 ft³
